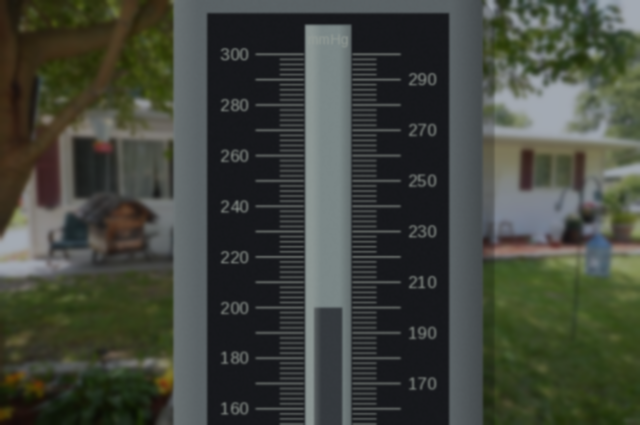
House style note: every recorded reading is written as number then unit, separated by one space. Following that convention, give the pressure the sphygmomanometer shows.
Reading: 200 mmHg
